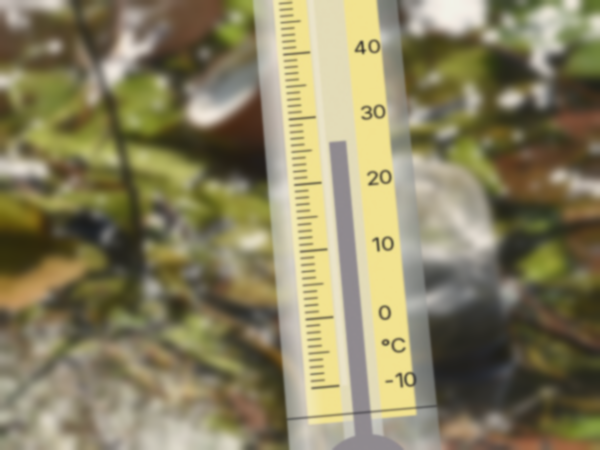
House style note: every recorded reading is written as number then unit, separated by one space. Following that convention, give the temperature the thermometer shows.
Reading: 26 °C
